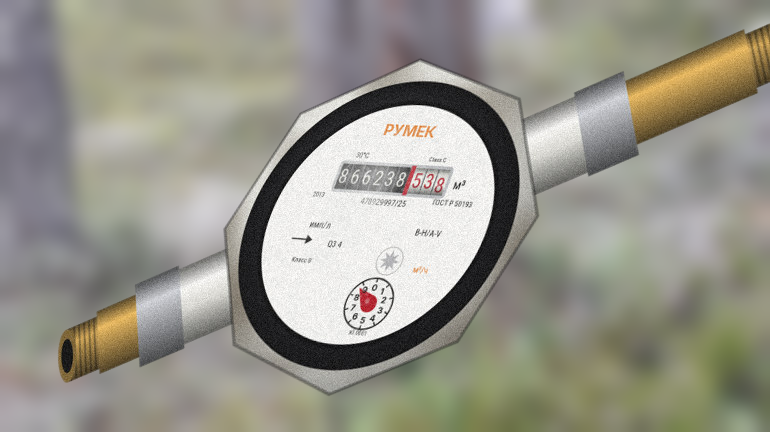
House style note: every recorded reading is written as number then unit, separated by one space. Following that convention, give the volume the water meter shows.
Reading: 866238.5378 m³
